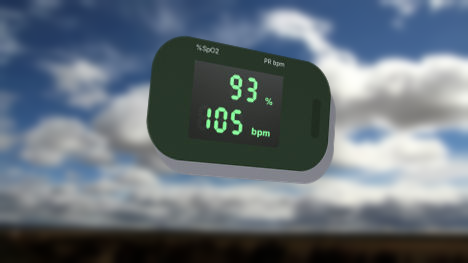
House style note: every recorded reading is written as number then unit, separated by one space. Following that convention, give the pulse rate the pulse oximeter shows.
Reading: 105 bpm
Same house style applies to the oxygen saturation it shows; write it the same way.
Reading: 93 %
